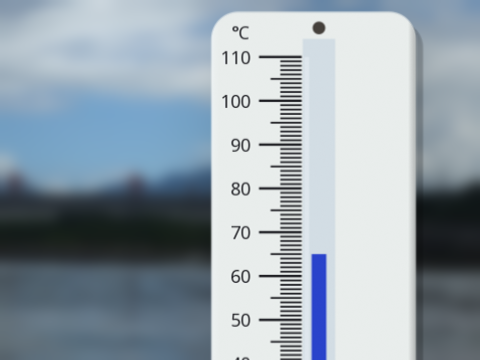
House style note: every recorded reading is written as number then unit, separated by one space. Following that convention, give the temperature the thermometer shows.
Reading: 65 °C
